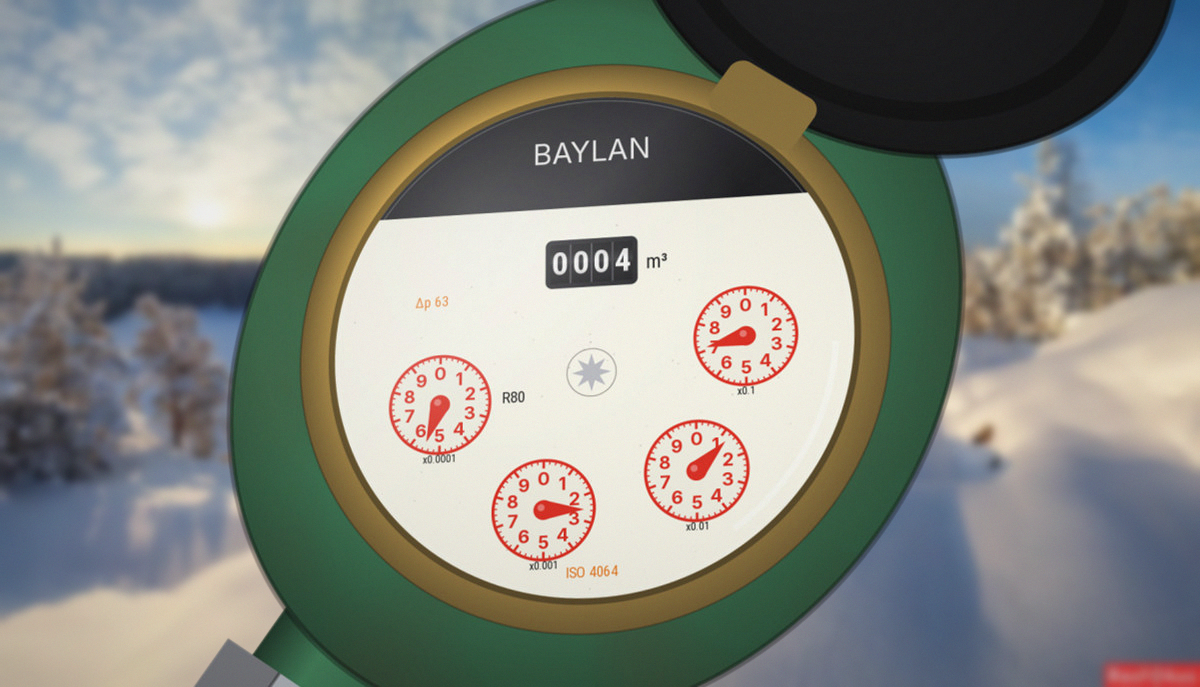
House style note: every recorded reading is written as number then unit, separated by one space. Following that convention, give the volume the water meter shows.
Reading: 4.7125 m³
